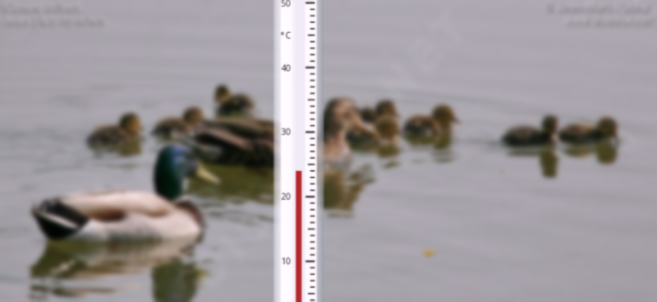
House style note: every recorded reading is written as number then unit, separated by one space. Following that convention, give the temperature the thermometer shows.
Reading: 24 °C
